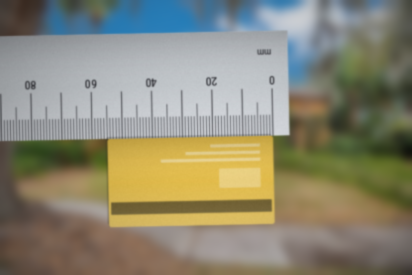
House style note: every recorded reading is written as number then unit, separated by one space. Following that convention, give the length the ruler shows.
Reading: 55 mm
